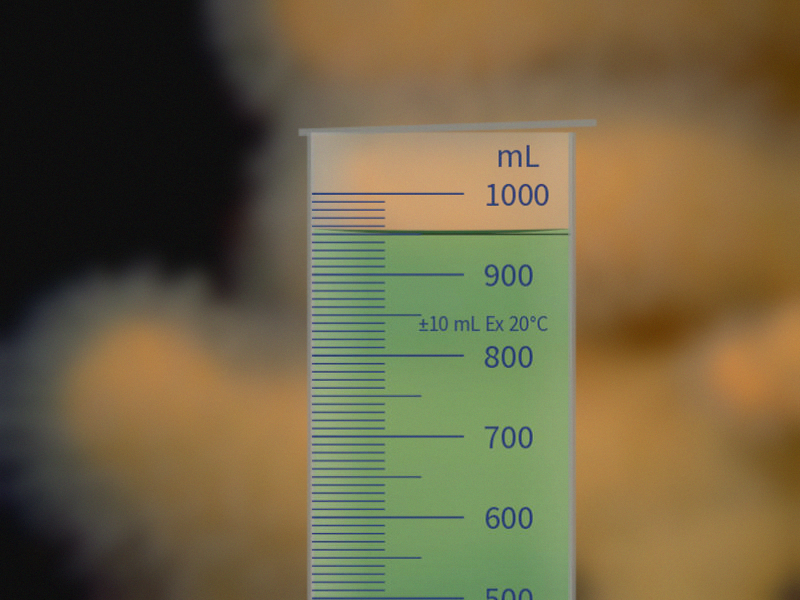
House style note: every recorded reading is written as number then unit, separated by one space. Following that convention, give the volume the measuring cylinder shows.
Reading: 950 mL
